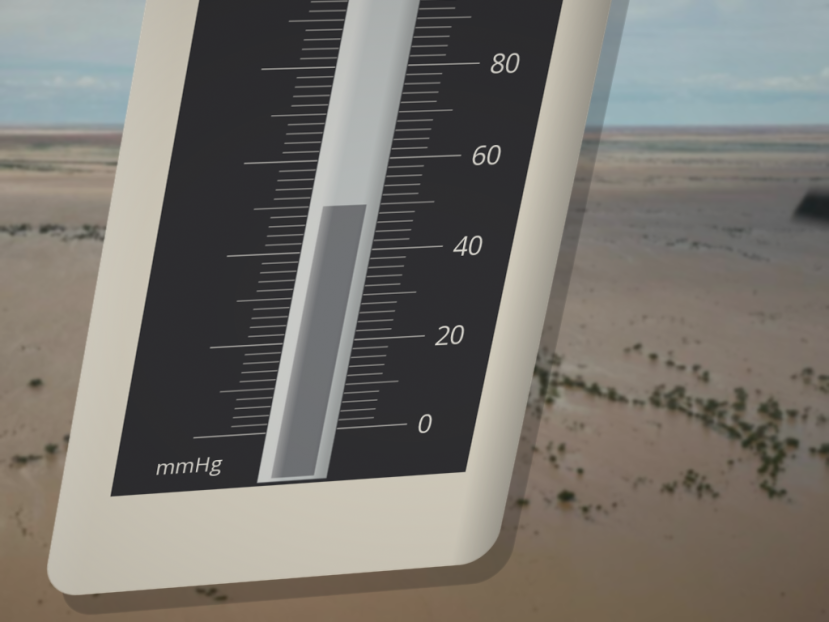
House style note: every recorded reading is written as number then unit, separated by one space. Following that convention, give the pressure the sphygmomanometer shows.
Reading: 50 mmHg
